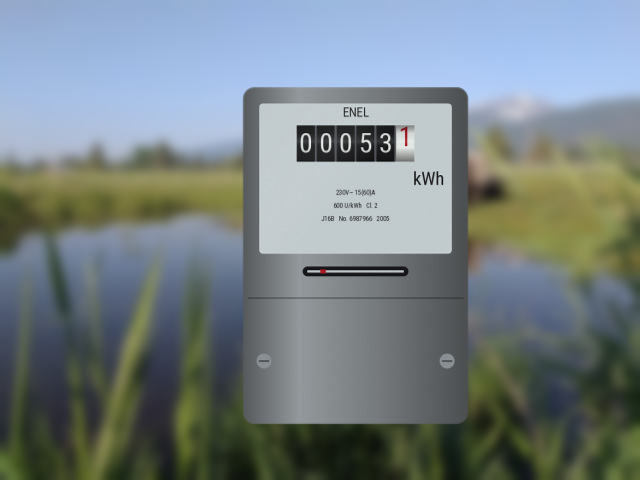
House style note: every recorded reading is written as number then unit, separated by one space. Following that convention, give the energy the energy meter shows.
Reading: 53.1 kWh
